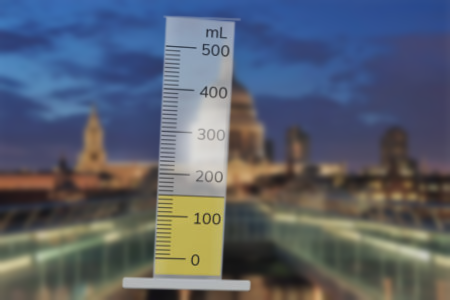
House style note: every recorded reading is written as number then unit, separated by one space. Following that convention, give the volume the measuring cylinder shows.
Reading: 150 mL
